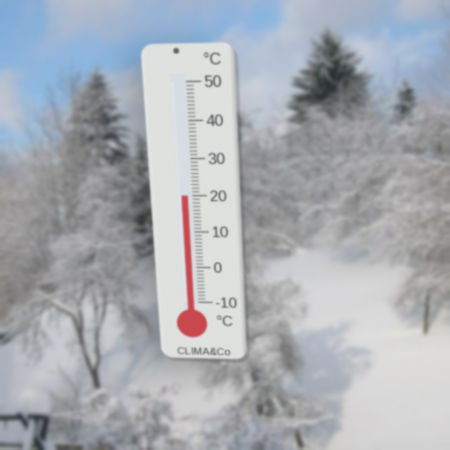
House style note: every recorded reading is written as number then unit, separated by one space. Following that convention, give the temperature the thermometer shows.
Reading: 20 °C
